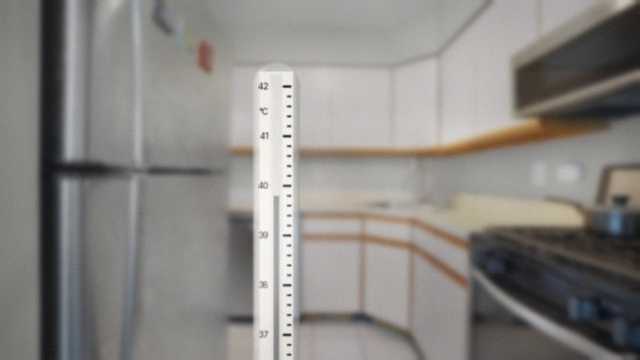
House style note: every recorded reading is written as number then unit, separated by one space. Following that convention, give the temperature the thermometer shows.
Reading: 39.8 °C
